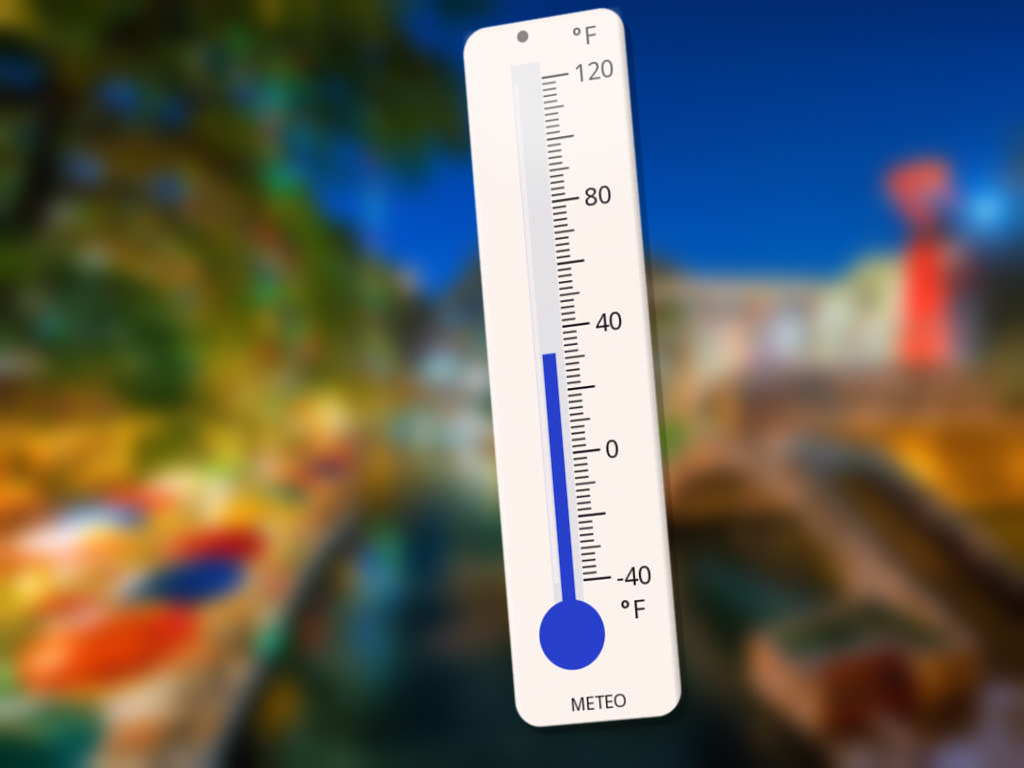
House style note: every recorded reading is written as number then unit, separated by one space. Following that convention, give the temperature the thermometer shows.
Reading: 32 °F
